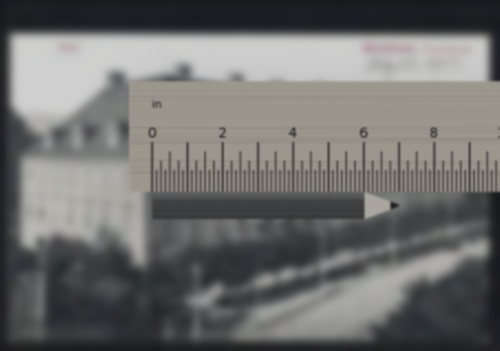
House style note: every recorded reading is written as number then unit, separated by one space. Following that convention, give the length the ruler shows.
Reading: 7 in
